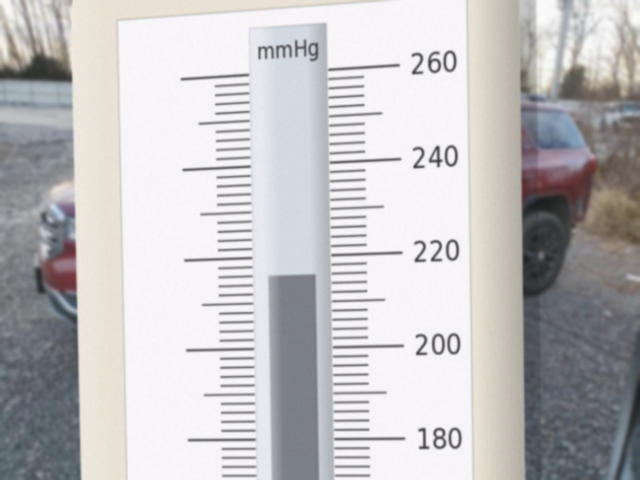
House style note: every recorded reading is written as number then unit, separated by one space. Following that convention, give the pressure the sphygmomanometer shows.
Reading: 216 mmHg
